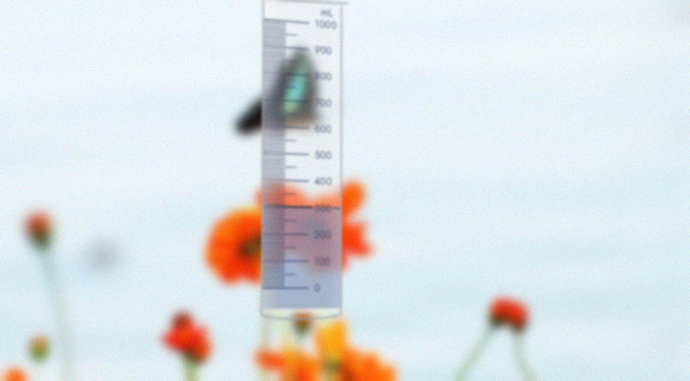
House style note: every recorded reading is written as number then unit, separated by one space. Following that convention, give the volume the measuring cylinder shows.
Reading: 300 mL
